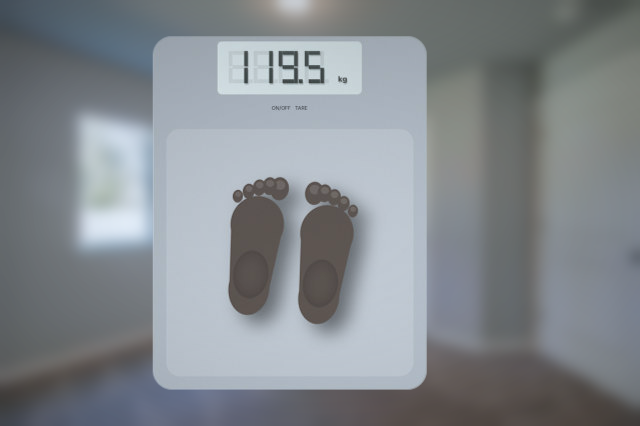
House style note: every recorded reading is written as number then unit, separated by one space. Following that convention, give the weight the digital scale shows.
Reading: 119.5 kg
